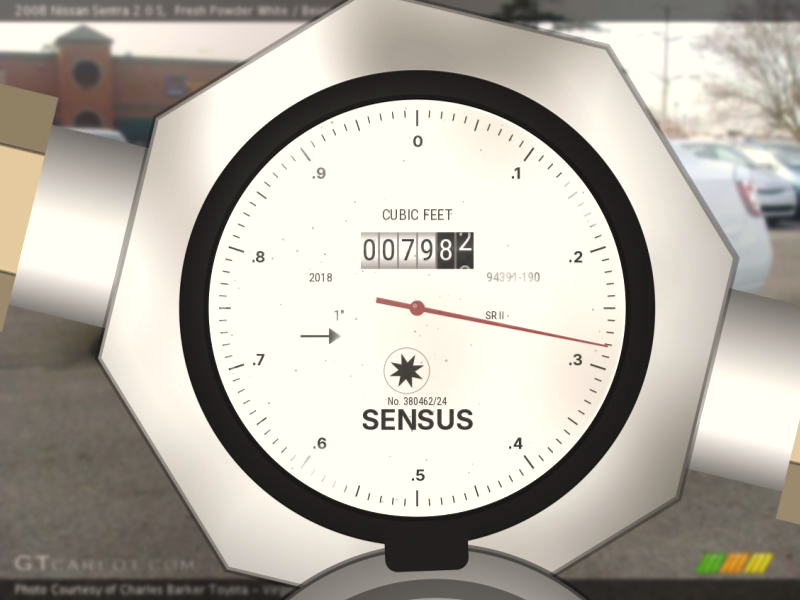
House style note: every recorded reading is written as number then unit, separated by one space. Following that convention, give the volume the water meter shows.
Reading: 7982.28 ft³
